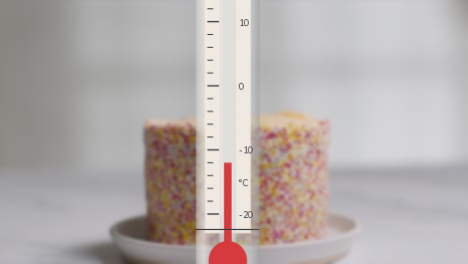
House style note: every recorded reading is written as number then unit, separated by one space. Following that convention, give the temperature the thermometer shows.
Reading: -12 °C
